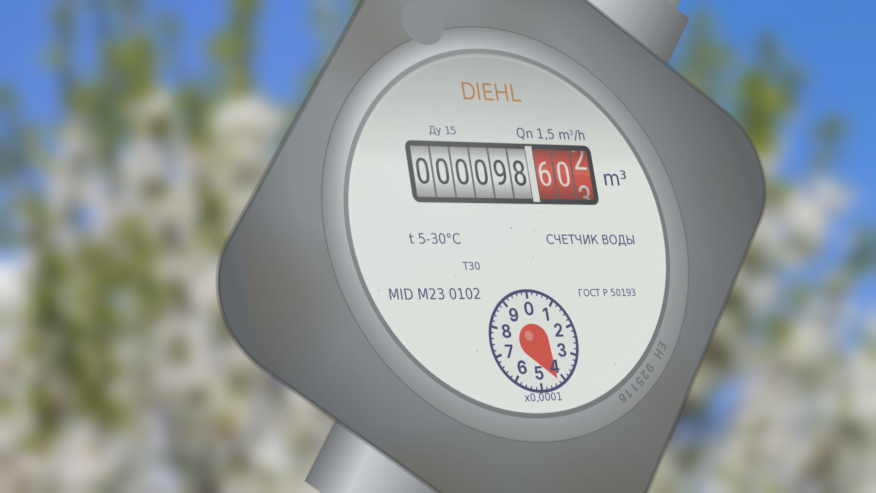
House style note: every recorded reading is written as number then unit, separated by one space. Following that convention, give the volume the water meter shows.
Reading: 98.6024 m³
